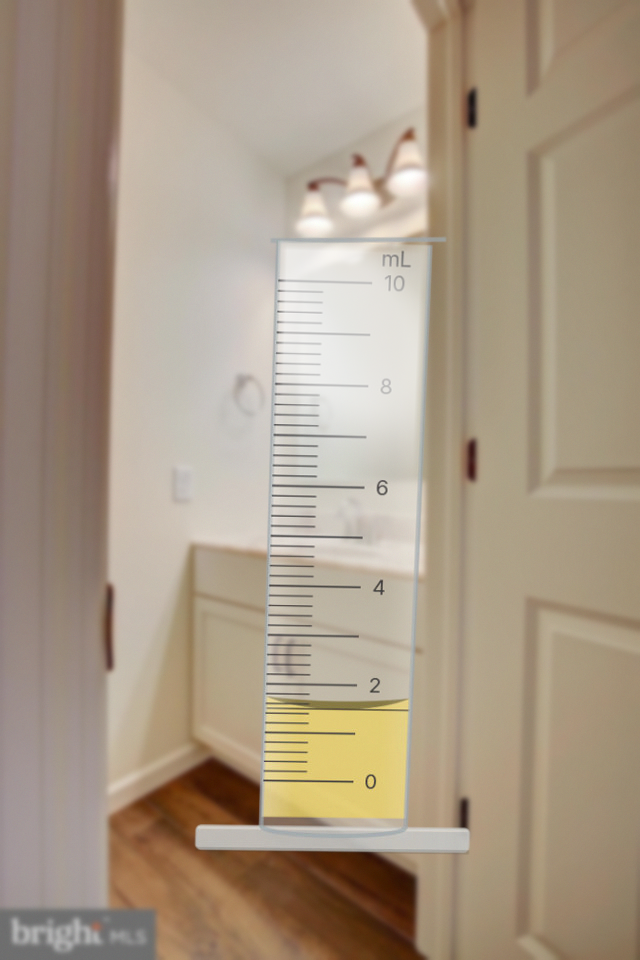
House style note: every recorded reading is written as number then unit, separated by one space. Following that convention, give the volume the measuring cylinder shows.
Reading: 1.5 mL
